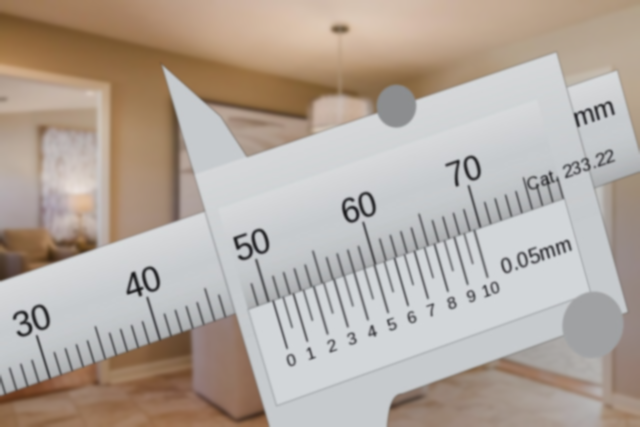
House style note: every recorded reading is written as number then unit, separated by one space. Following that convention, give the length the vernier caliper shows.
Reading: 50.4 mm
